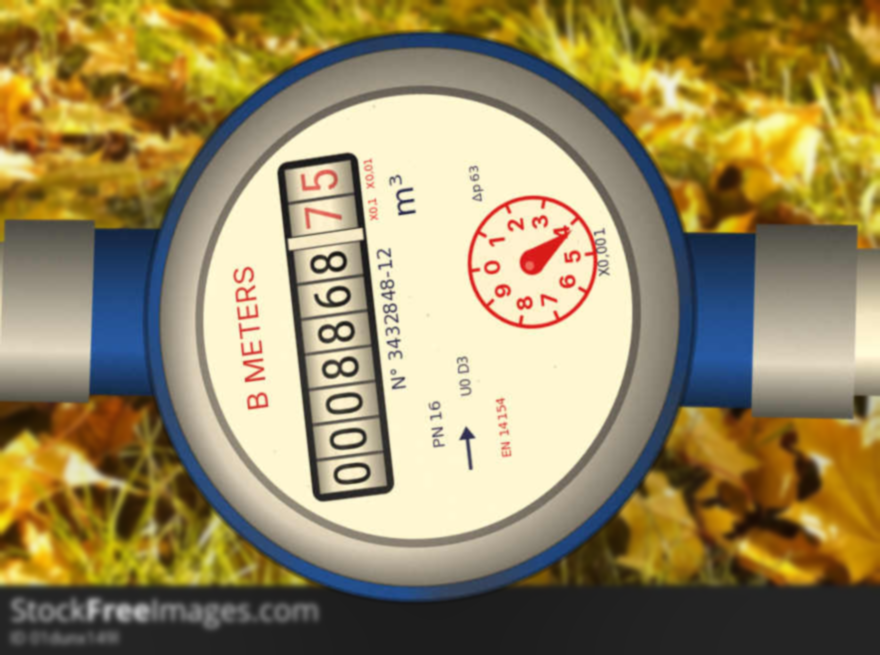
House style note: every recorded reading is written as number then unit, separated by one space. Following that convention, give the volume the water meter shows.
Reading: 8868.754 m³
